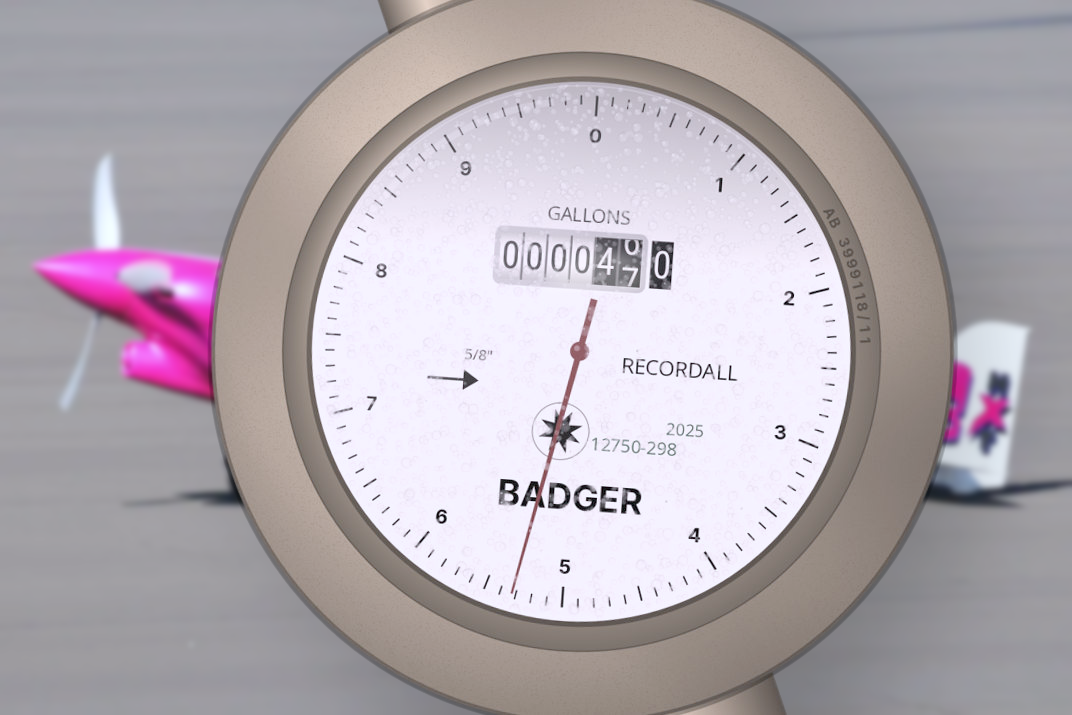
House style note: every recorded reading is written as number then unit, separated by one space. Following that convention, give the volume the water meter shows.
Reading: 465.3 gal
